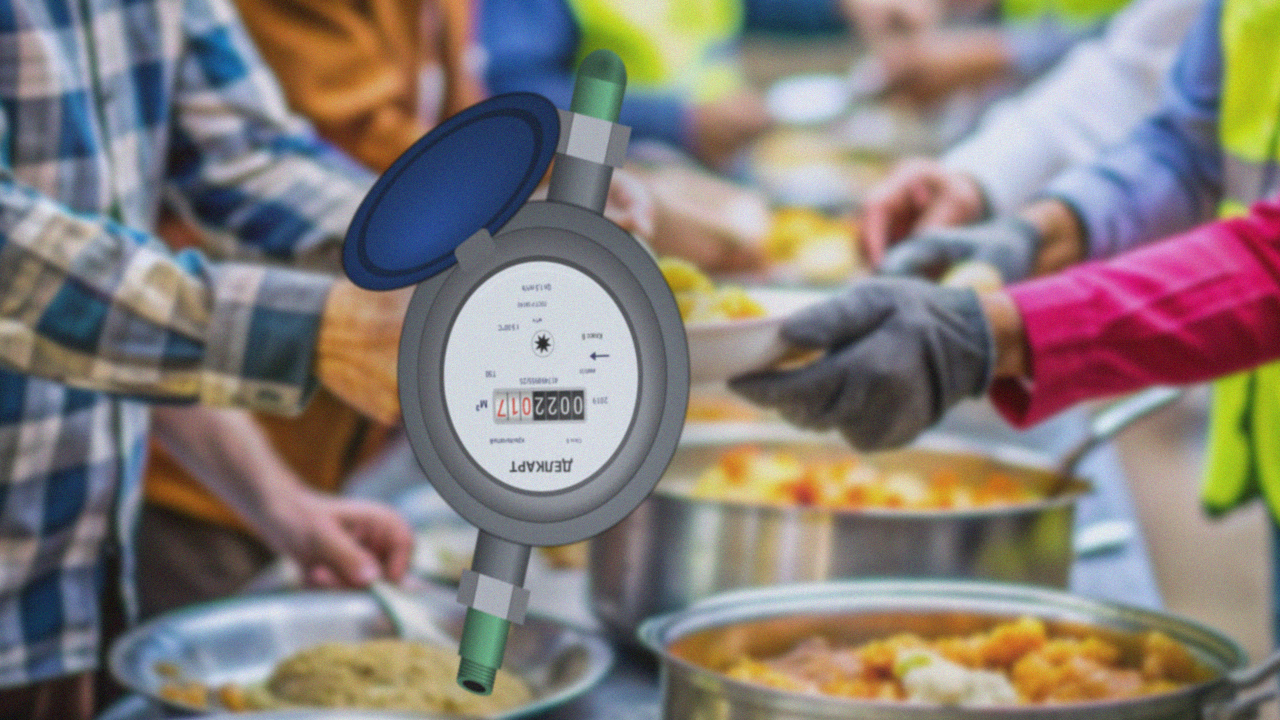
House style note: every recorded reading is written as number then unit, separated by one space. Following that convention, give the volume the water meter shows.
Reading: 22.017 m³
